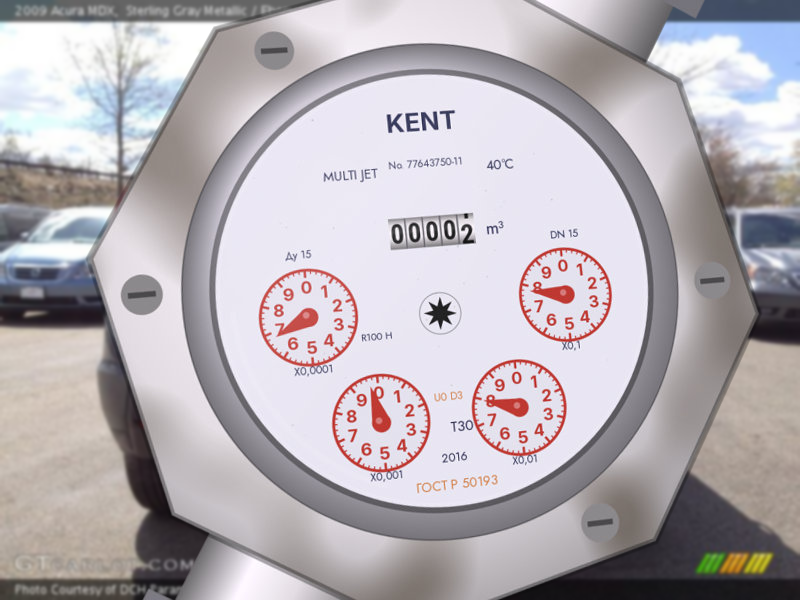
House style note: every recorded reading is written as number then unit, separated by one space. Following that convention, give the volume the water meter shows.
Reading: 1.7796 m³
